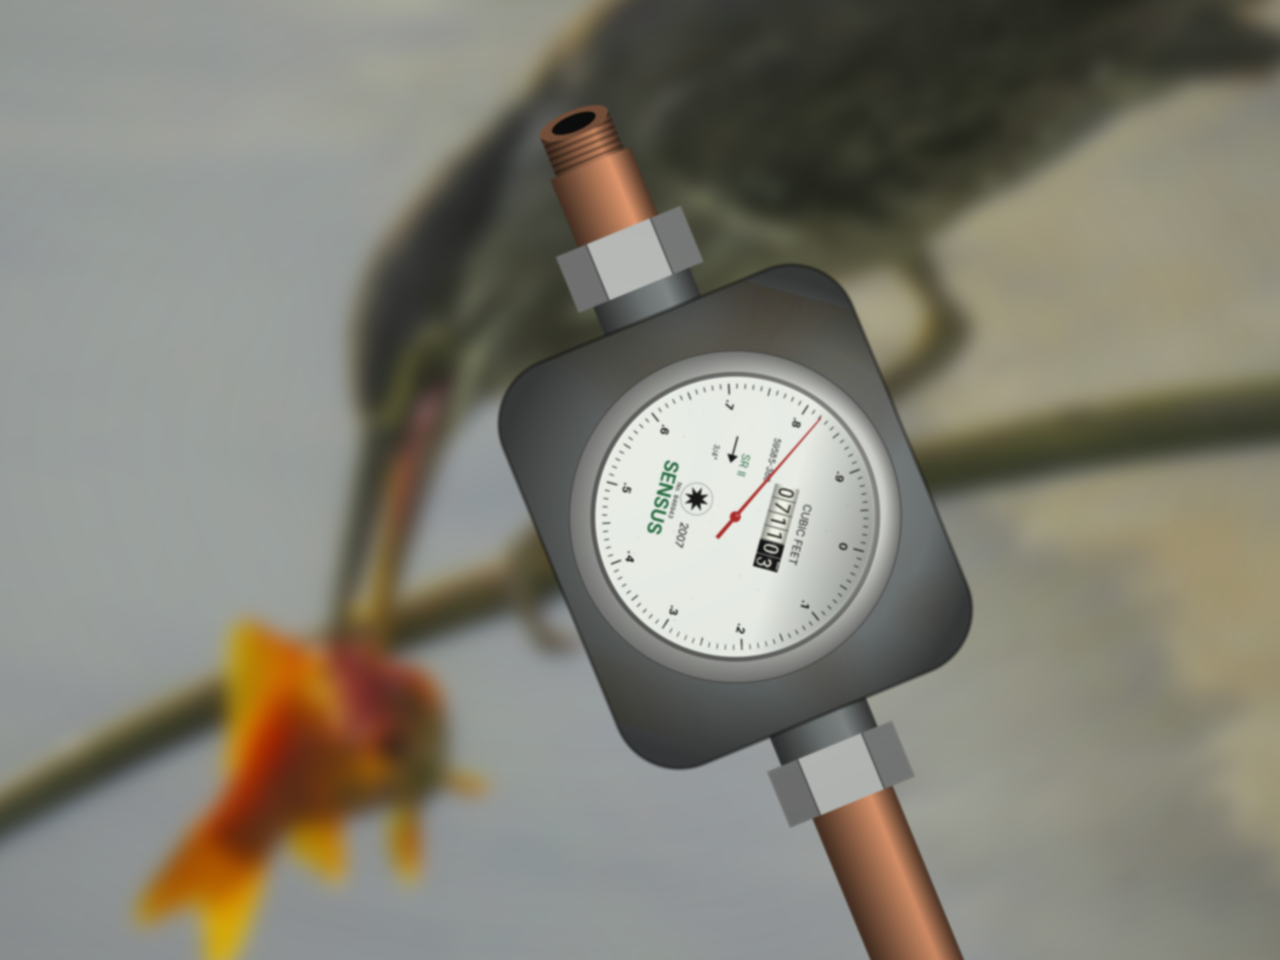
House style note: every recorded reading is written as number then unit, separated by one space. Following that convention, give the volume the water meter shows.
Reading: 71102.82 ft³
